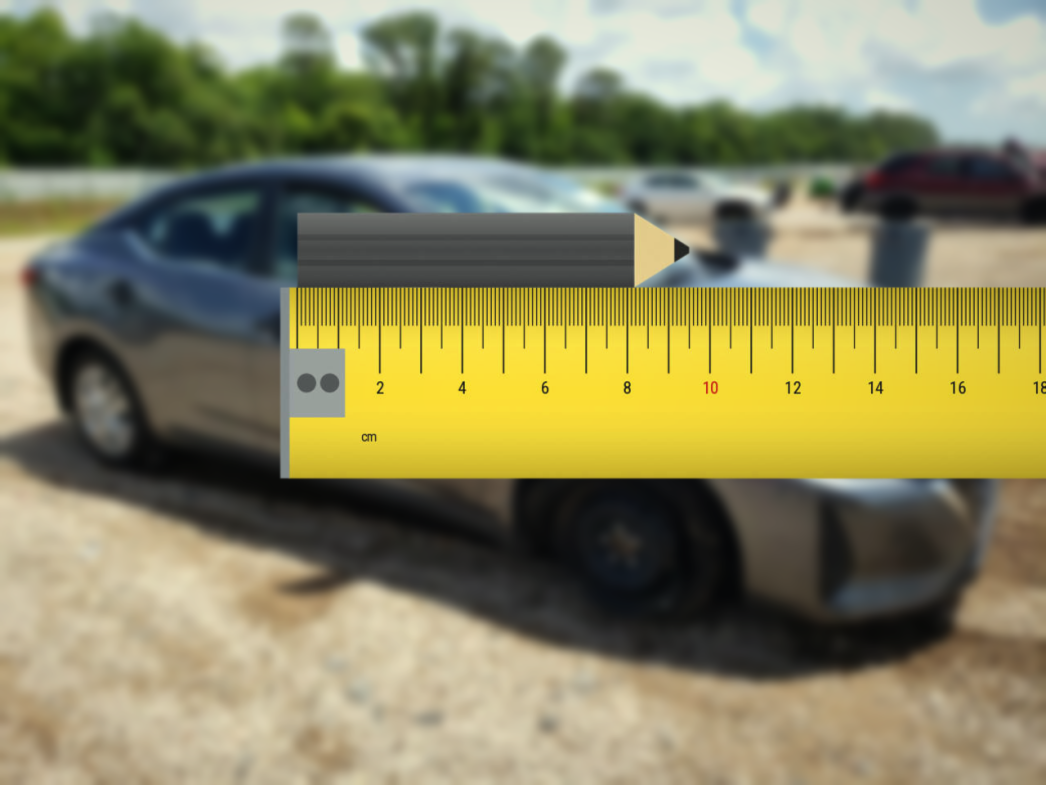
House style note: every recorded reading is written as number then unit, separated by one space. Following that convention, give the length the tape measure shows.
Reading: 9.5 cm
